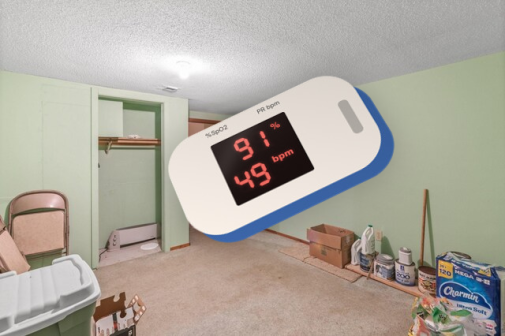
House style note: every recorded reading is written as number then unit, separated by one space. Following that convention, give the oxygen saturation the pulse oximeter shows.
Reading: 91 %
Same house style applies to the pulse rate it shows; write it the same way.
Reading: 49 bpm
